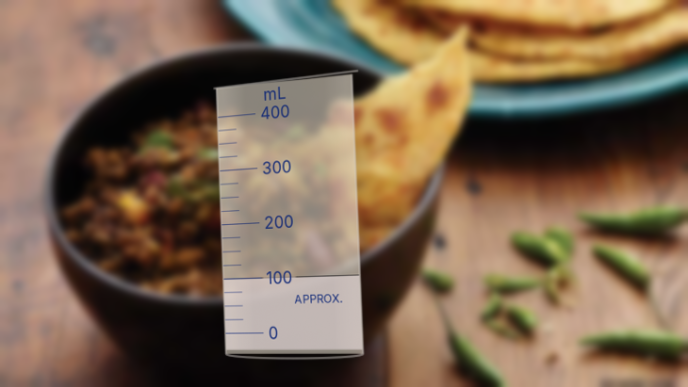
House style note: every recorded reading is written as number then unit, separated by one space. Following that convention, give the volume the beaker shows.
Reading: 100 mL
